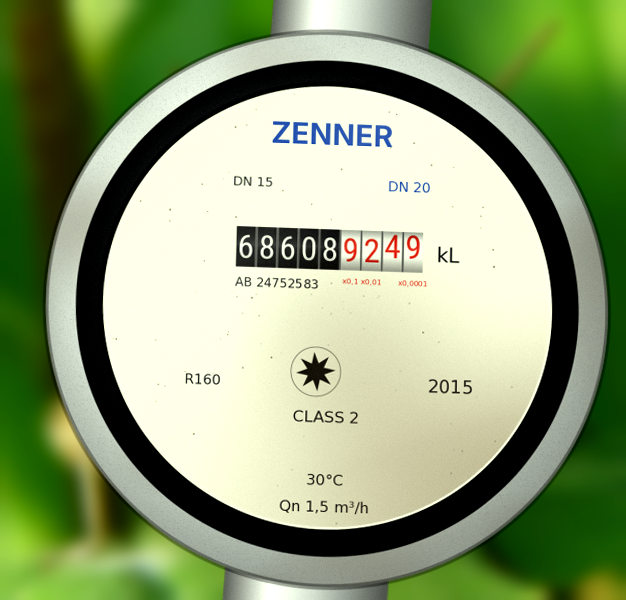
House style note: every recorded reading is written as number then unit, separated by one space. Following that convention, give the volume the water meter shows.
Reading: 68608.9249 kL
